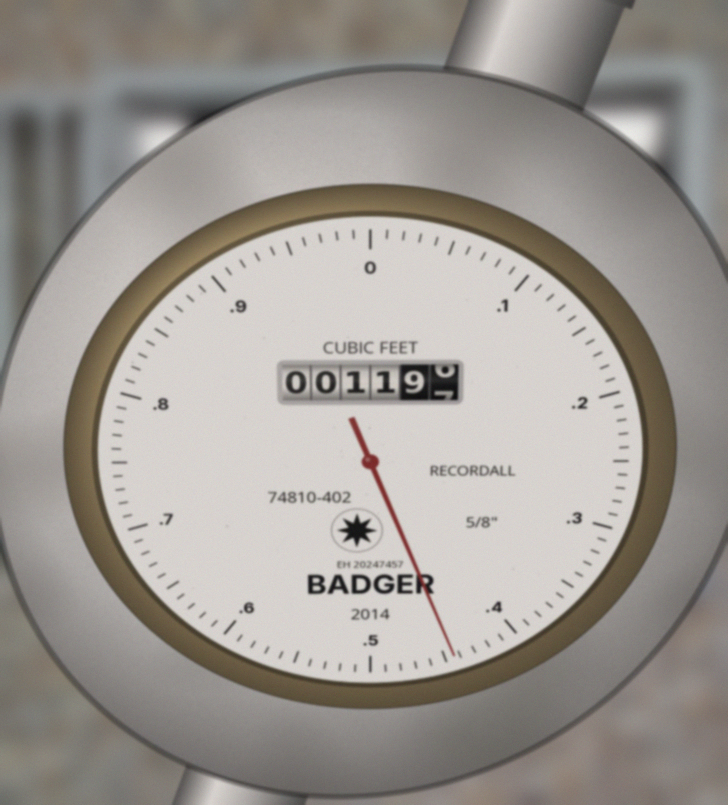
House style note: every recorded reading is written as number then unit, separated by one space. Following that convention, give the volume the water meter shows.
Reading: 1196.44 ft³
